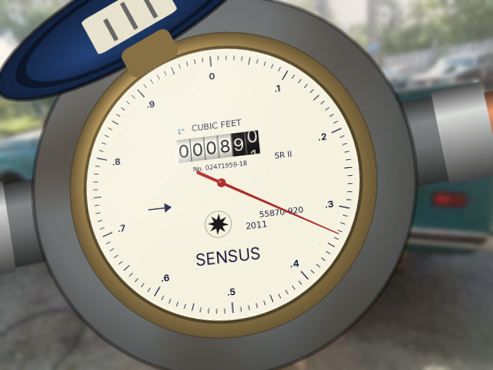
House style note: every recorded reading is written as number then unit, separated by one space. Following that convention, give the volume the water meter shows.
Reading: 890.33 ft³
